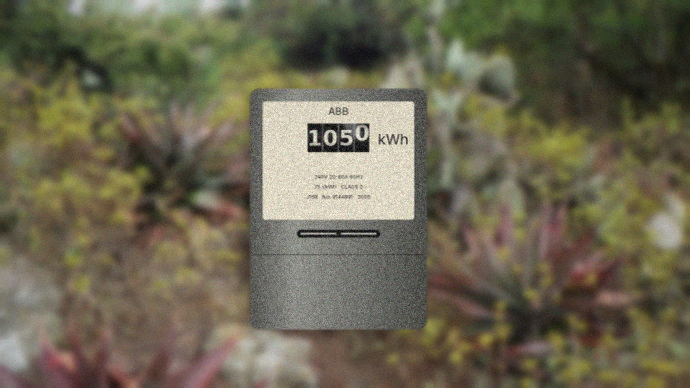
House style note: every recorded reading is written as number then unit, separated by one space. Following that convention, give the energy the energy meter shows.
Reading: 1050 kWh
